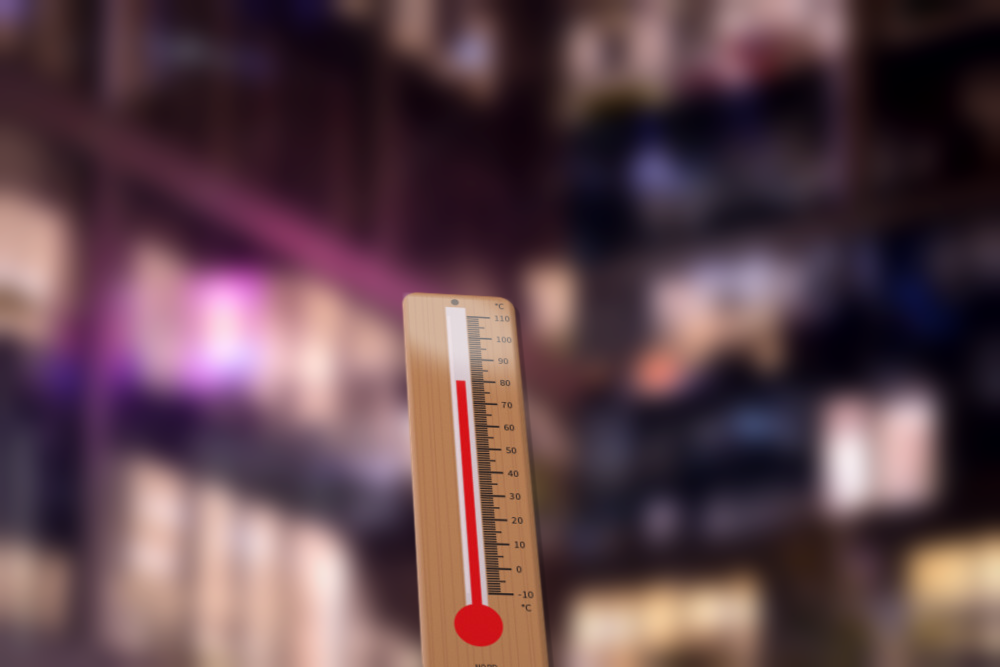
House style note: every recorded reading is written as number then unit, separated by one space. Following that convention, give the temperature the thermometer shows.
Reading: 80 °C
